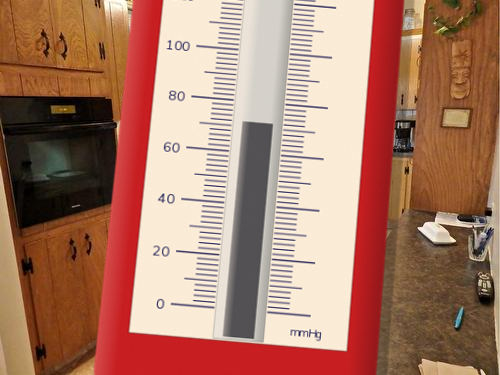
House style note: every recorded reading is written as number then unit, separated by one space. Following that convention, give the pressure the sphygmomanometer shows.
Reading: 72 mmHg
